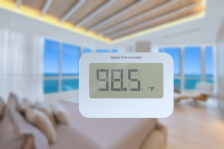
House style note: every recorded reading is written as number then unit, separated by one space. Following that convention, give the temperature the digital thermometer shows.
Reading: 98.5 °F
